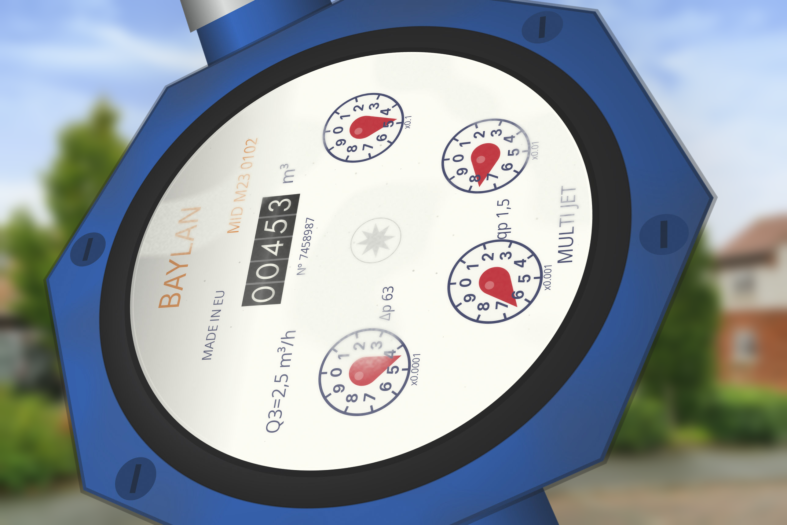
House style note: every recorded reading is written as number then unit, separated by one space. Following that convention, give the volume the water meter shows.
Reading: 453.4764 m³
